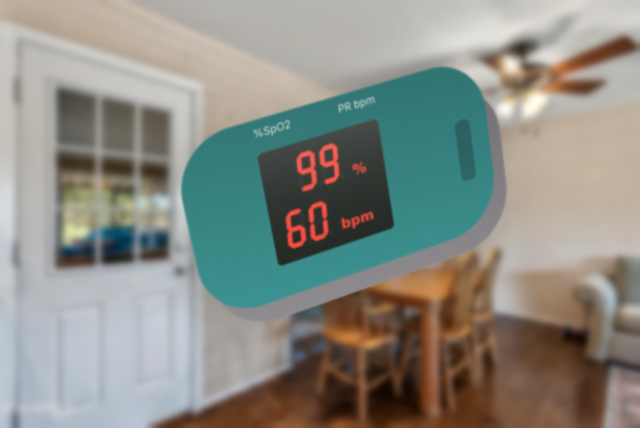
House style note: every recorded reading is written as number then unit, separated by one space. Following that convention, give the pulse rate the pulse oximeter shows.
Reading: 60 bpm
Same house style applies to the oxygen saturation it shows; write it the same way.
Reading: 99 %
